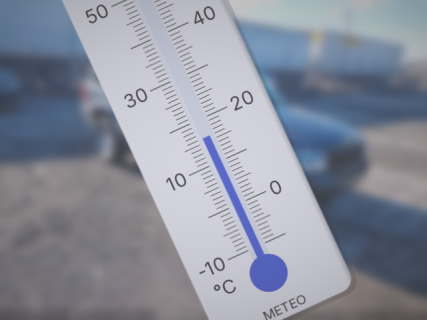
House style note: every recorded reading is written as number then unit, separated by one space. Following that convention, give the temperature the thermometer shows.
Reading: 16 °C
